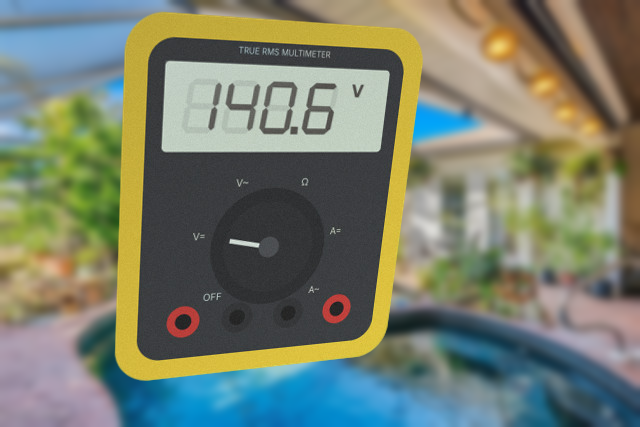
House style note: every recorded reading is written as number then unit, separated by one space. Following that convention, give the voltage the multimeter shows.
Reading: 140.6 V
